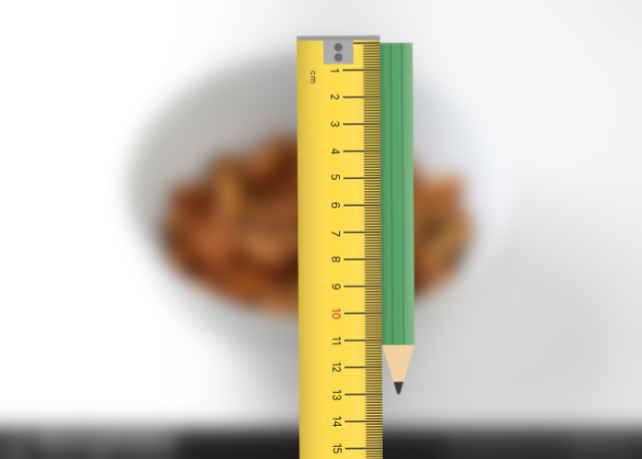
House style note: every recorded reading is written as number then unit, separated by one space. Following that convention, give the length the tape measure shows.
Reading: 13 cm
